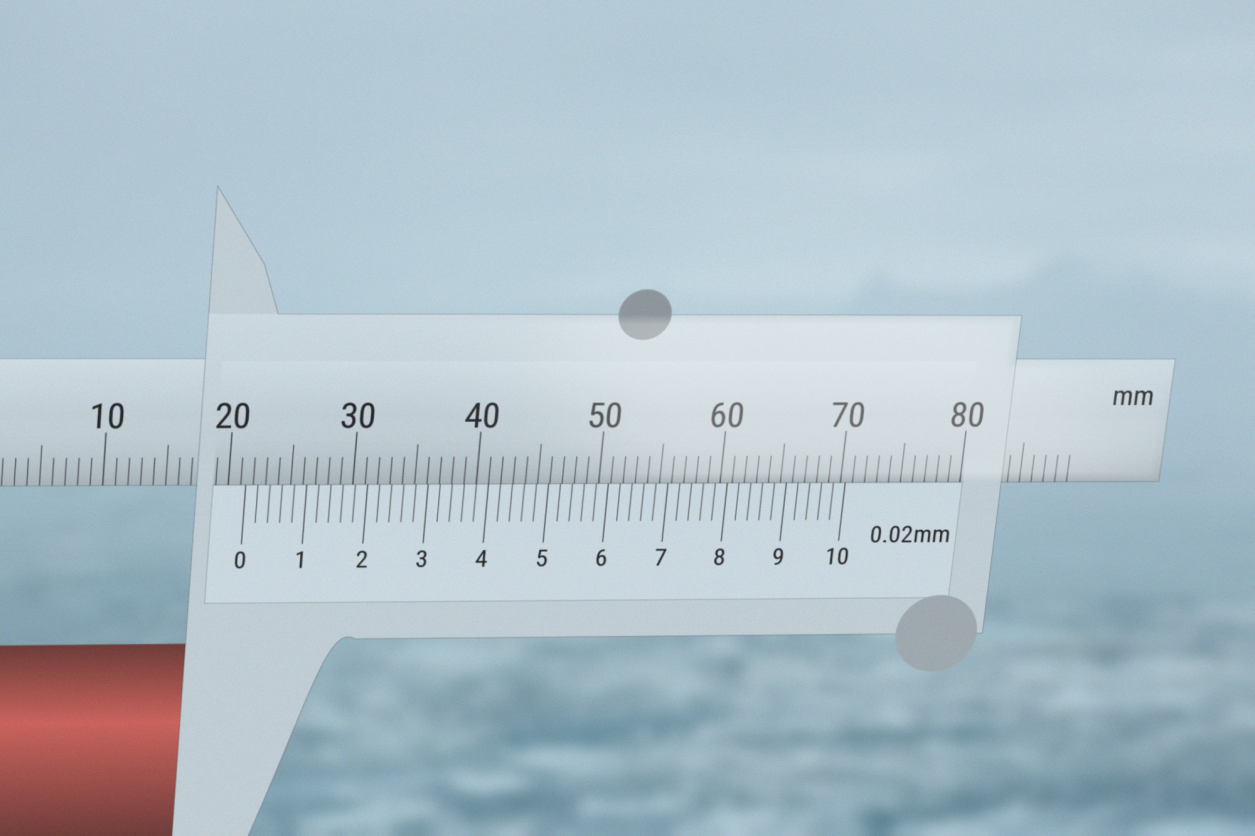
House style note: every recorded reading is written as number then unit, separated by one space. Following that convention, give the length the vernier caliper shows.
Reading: 21.4 mm
